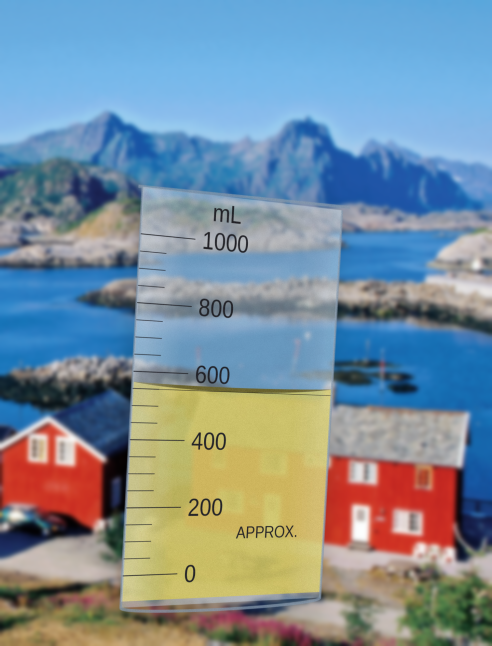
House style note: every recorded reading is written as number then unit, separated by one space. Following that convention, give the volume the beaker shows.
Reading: 550 mL
